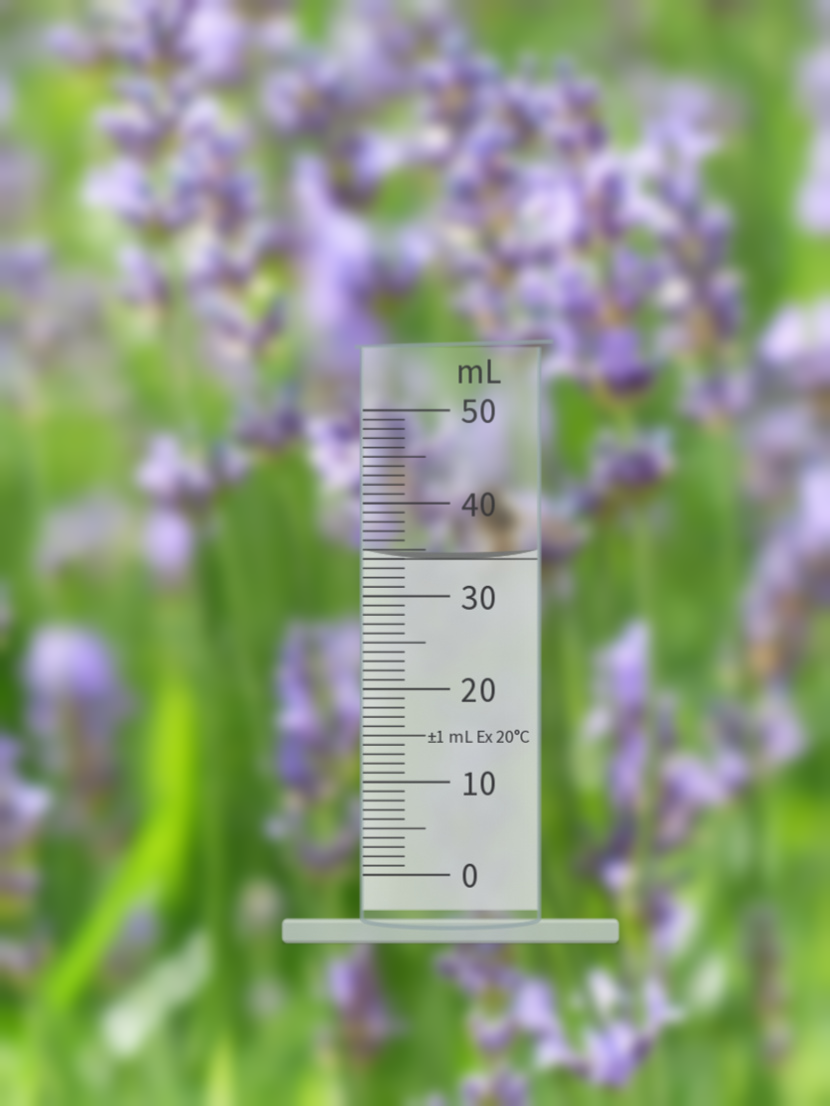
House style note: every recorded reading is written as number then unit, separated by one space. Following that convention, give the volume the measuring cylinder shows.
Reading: 34 mL
